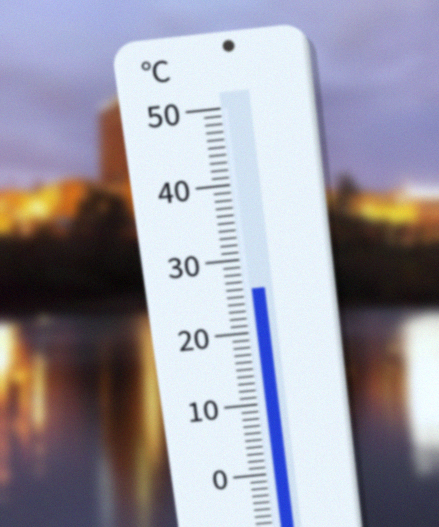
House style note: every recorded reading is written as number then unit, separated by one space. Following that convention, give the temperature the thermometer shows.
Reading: 26 °C
